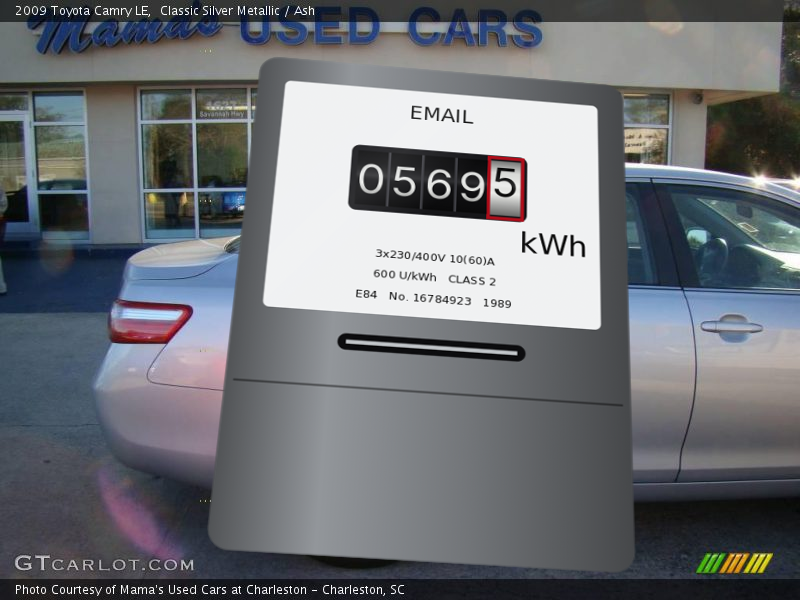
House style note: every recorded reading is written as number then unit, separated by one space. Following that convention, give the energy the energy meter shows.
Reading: 569.5 kWh
